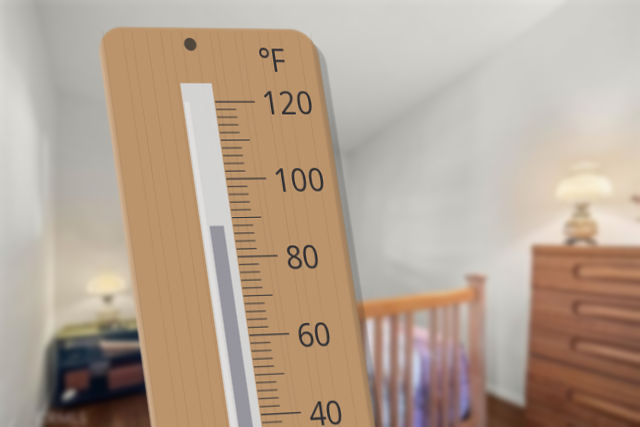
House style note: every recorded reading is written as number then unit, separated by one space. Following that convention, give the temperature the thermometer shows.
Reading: 88 °F
